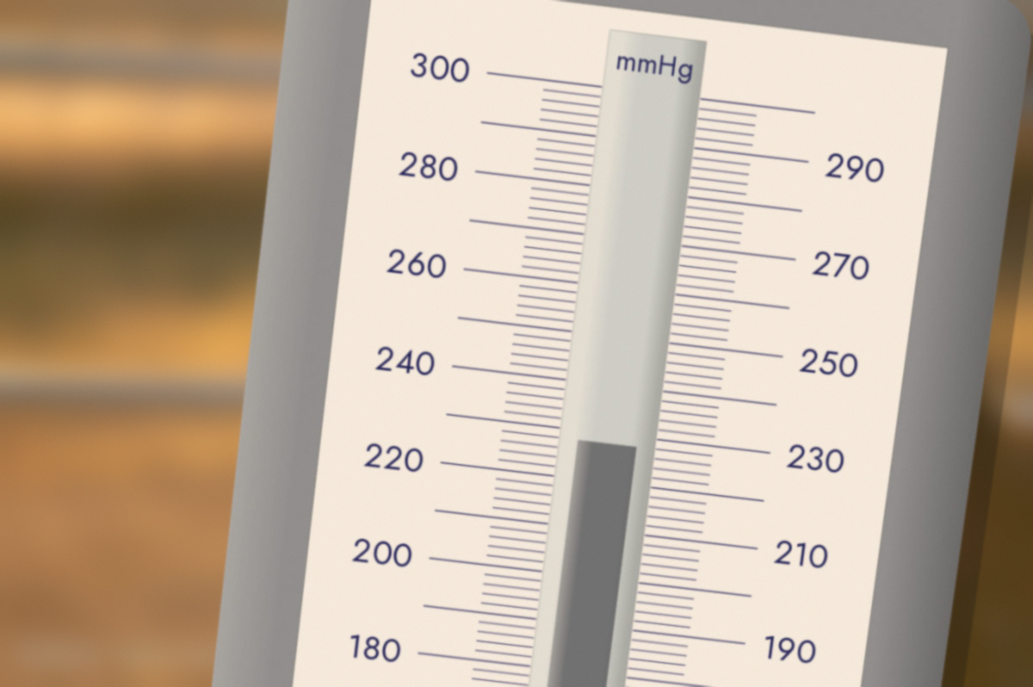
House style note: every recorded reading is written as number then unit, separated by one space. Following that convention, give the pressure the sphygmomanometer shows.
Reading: 228 mmHg
